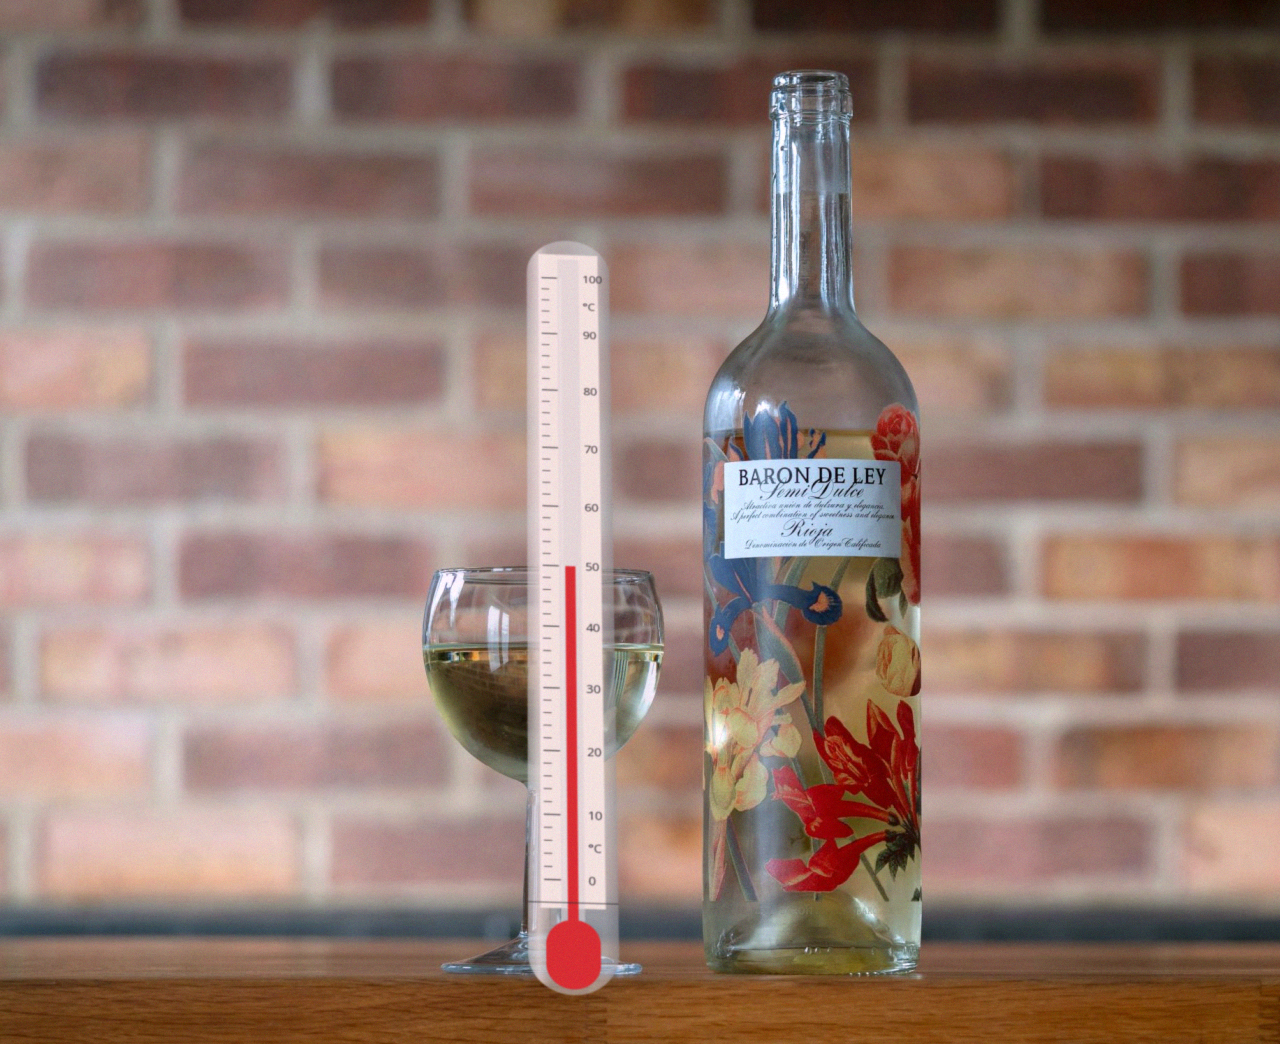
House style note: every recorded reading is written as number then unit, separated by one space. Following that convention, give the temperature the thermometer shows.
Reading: 50 °C
